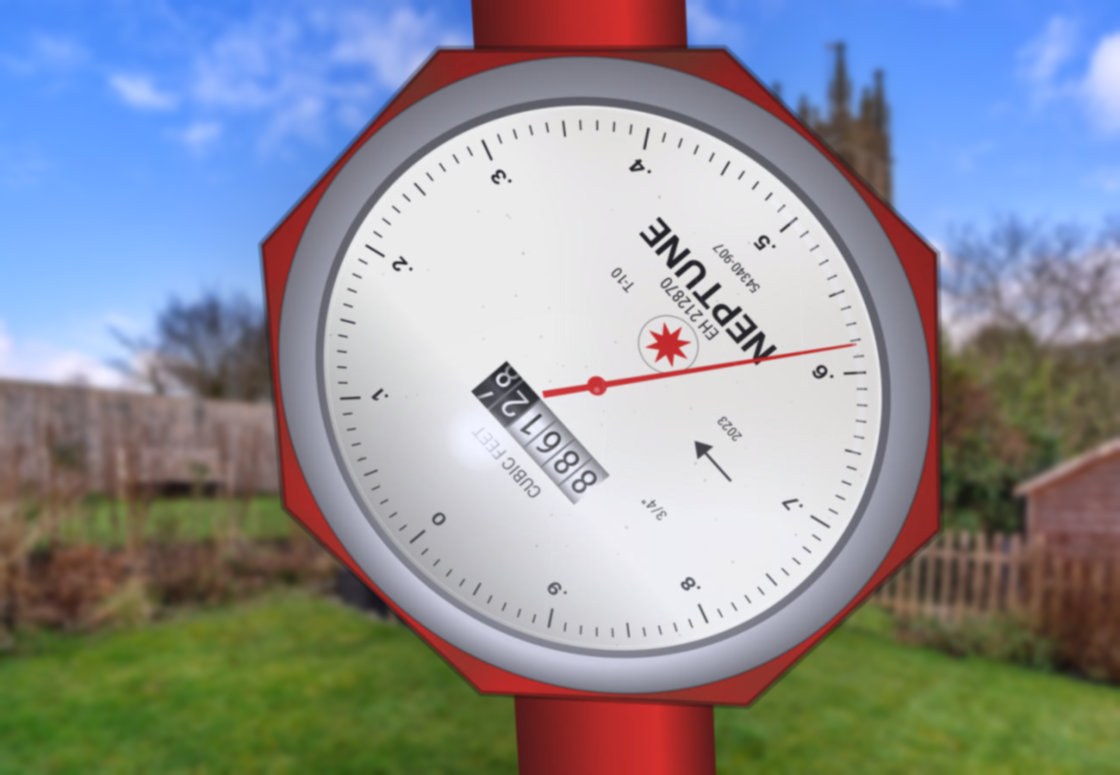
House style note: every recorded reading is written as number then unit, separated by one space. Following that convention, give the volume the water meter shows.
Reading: 886127.58 ft³
